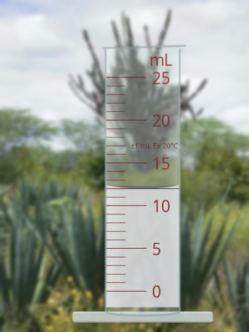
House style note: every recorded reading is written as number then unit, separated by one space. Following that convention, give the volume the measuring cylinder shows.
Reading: 12 mL
